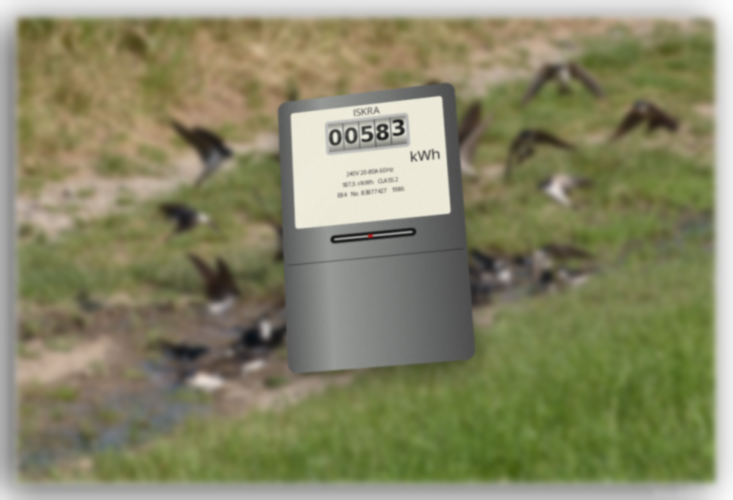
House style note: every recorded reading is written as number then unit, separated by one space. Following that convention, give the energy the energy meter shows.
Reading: 583 kWh
